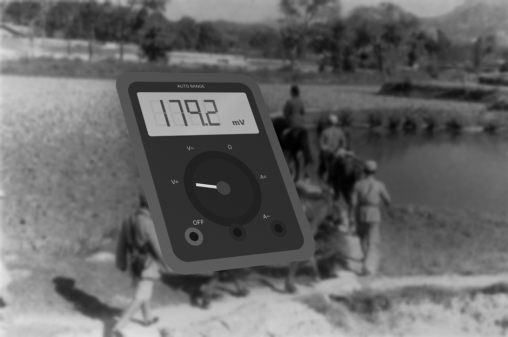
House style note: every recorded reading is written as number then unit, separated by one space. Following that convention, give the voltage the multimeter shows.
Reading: 179.2 mV
